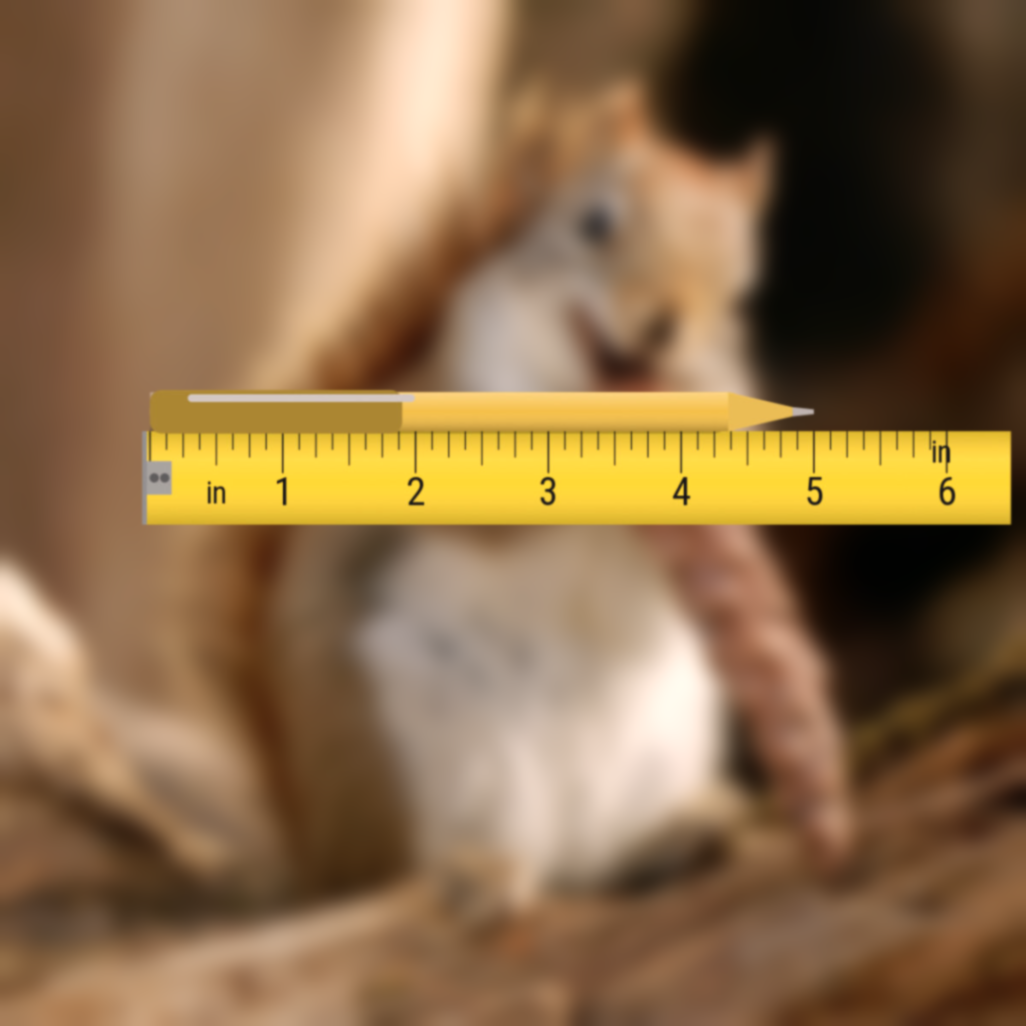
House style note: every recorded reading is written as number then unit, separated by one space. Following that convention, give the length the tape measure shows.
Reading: 5 in
